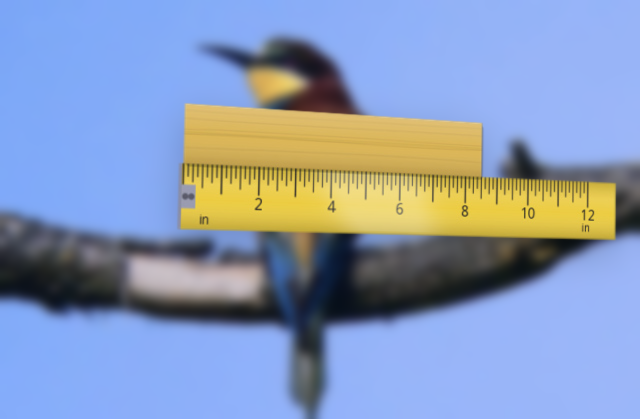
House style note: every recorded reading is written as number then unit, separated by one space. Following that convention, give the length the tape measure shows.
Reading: 8.5 in
